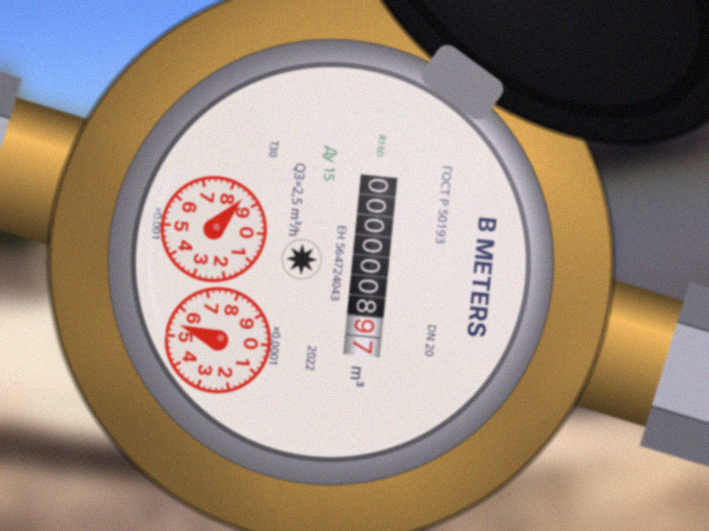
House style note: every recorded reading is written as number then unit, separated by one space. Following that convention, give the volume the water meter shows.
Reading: 8.9785 m³
